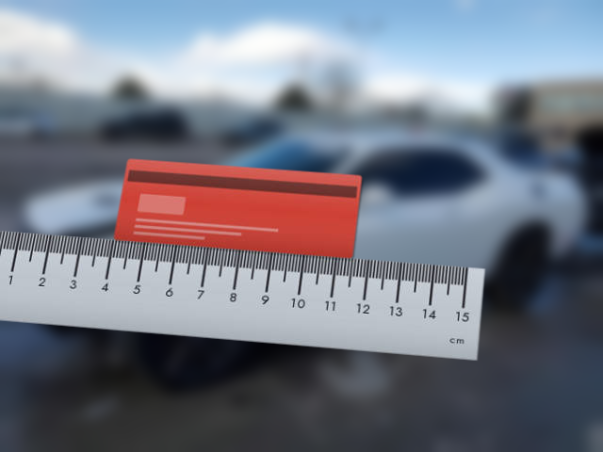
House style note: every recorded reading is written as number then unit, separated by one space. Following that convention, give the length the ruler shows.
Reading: 7.5 cm
